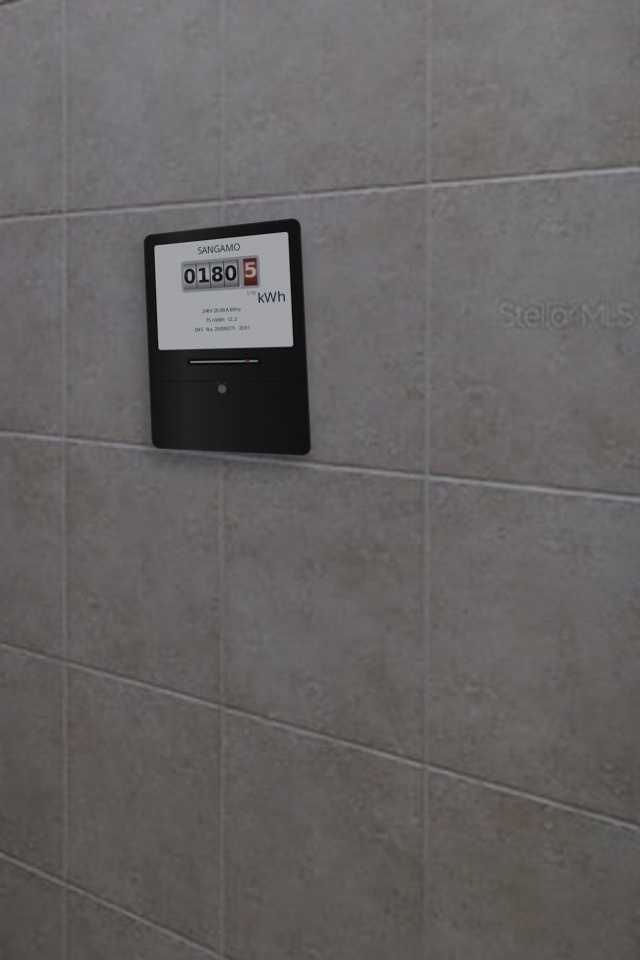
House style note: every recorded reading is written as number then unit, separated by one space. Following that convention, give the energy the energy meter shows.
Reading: 180.5 kWh
